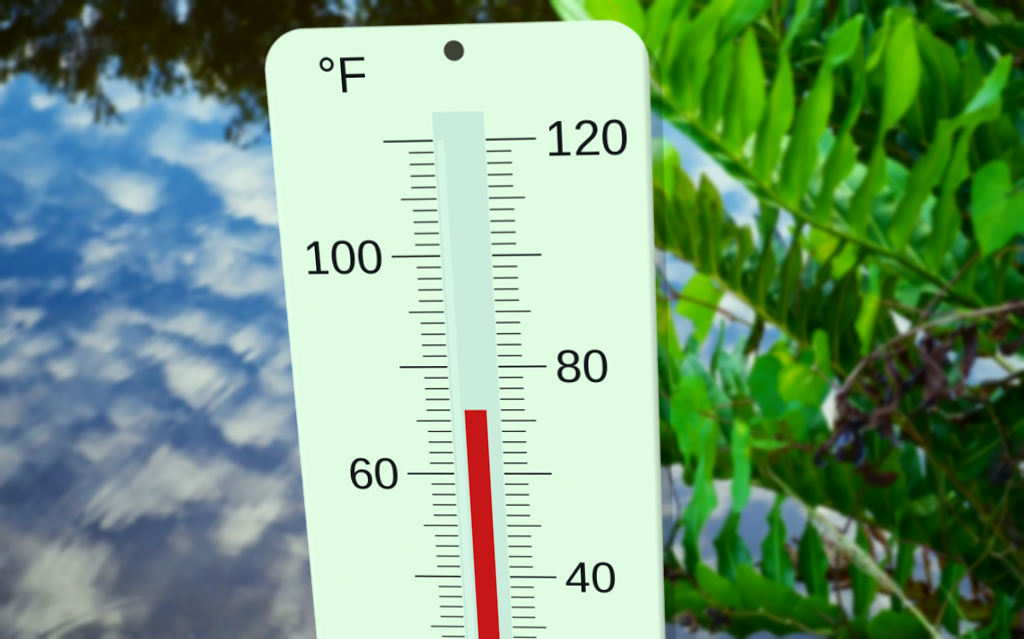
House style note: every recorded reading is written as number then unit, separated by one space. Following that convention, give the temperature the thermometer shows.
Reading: 72 °F
